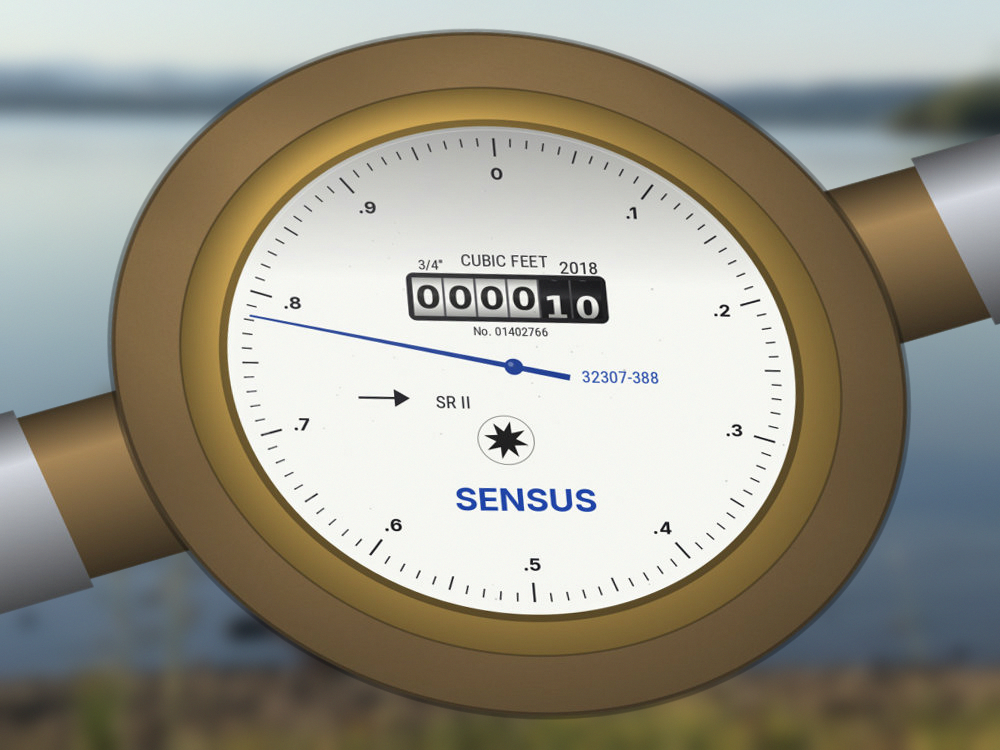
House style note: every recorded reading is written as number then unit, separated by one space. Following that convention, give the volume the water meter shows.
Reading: 9.78 ft³
